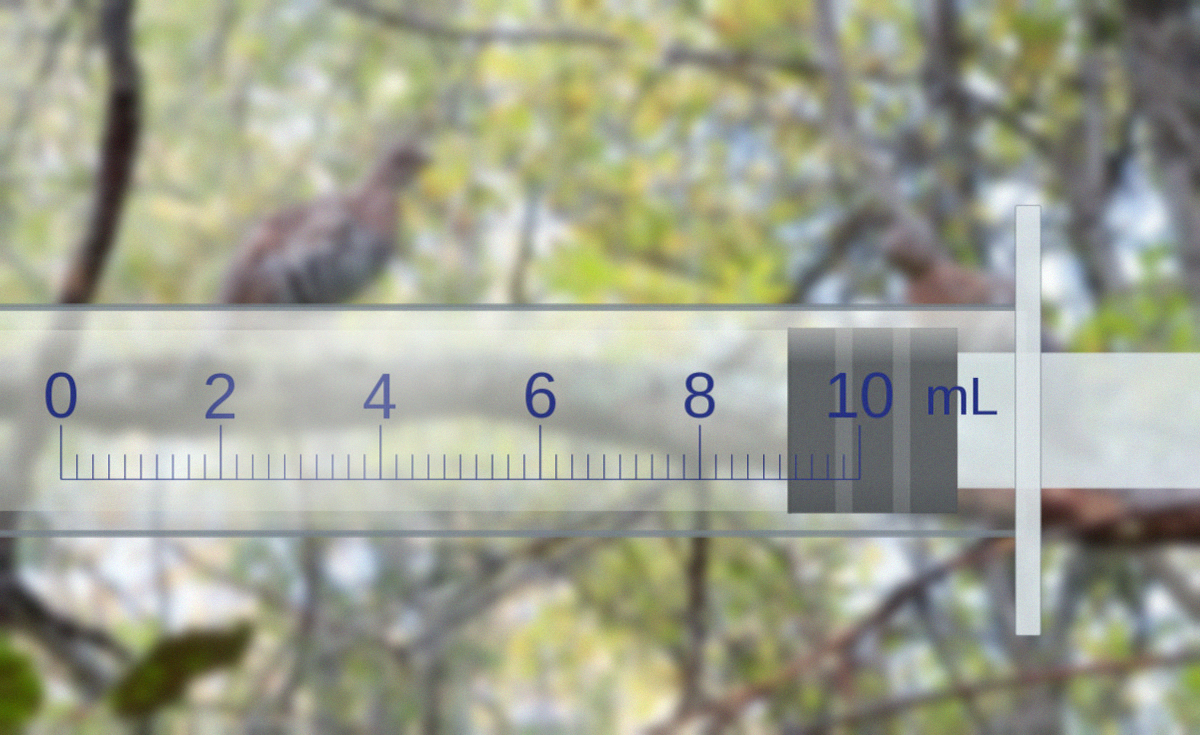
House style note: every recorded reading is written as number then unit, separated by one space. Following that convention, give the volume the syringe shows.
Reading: 9.1 mL
